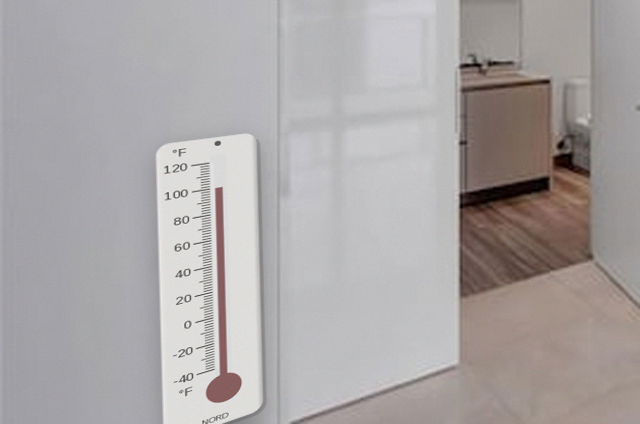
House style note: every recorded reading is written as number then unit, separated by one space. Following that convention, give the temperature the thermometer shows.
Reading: 100 °F
